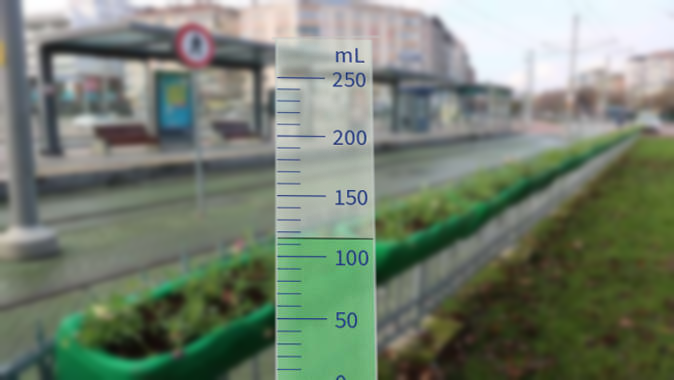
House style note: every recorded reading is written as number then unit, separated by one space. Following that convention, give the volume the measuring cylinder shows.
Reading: 115 mL
